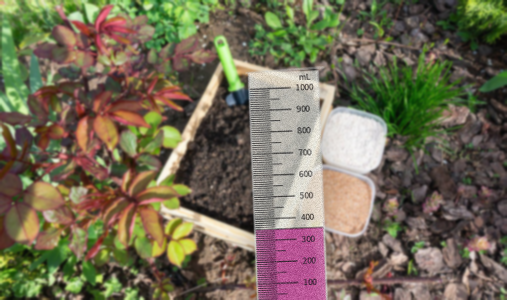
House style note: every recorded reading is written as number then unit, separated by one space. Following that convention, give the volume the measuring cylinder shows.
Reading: 350 mL
